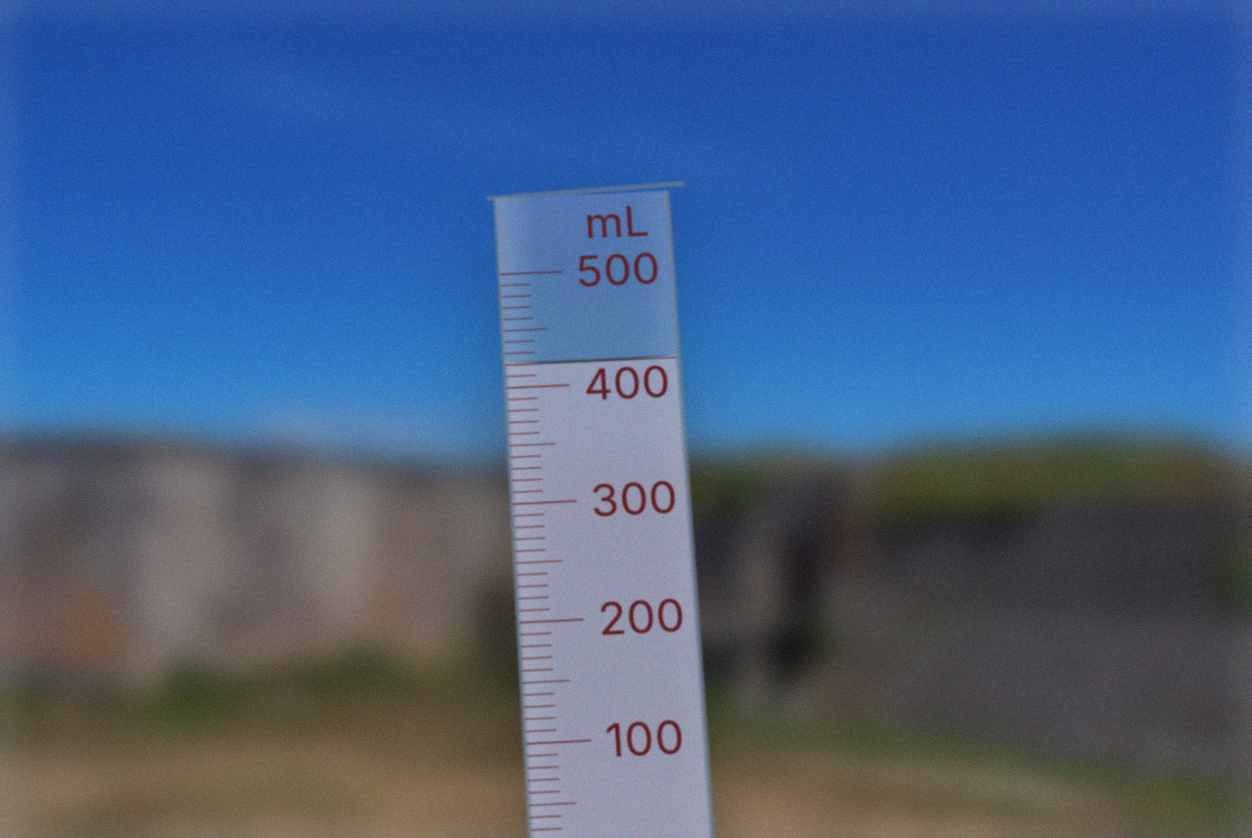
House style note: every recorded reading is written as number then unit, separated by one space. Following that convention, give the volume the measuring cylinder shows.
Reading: 420 mL
